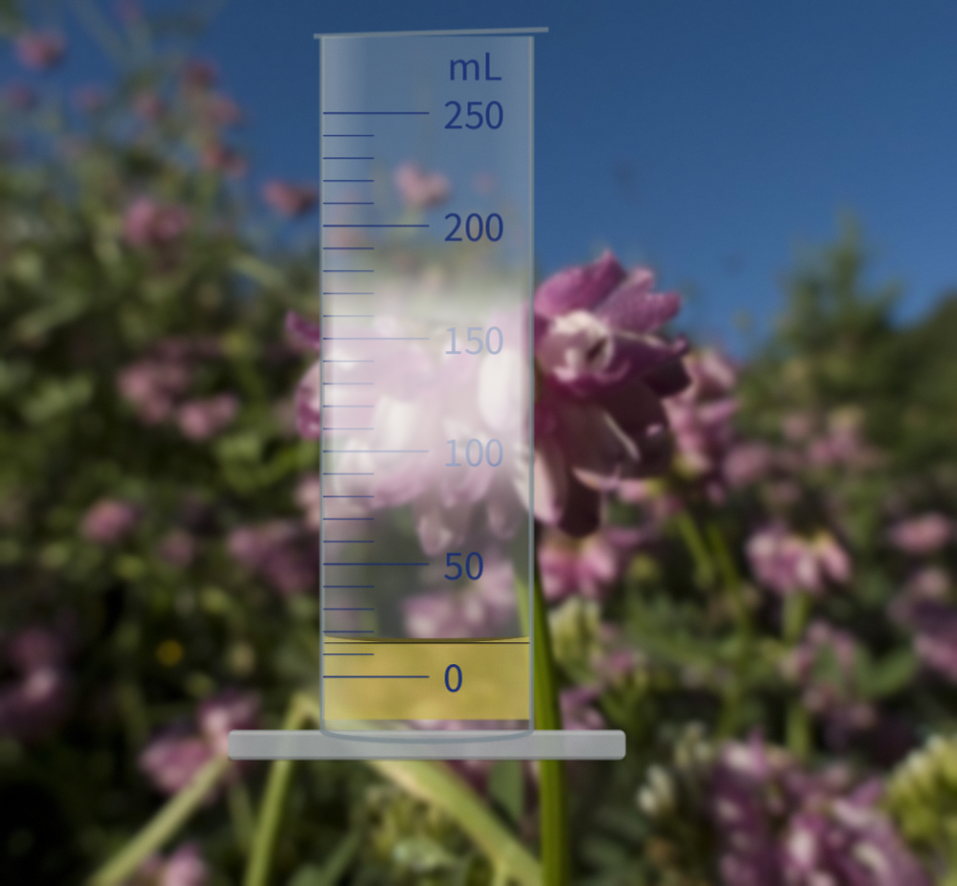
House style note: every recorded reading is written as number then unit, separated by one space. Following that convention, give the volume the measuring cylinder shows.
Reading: 15 mL
